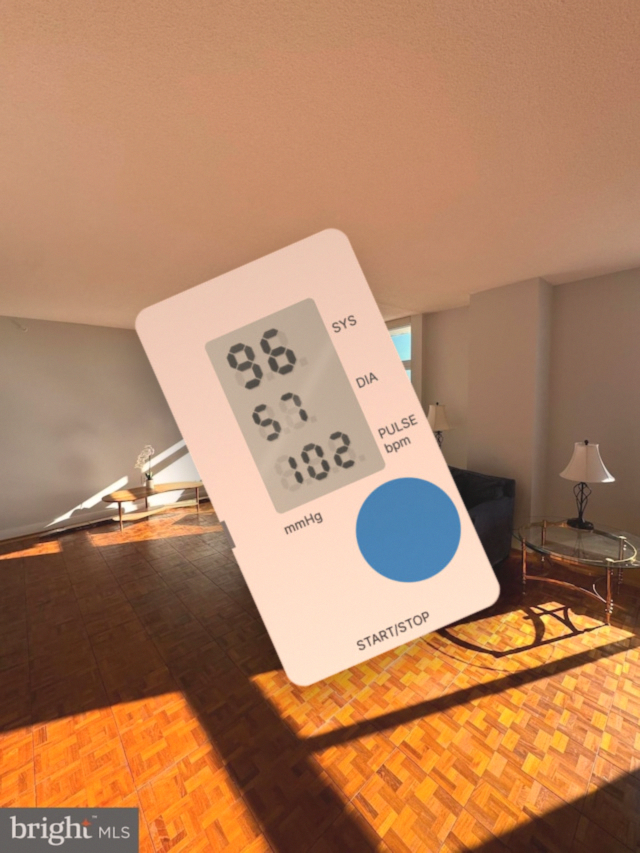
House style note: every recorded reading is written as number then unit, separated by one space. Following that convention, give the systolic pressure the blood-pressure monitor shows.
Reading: 96 mmHg
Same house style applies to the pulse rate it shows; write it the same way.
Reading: 102 bpm
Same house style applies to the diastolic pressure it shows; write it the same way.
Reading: 57 mmHg
